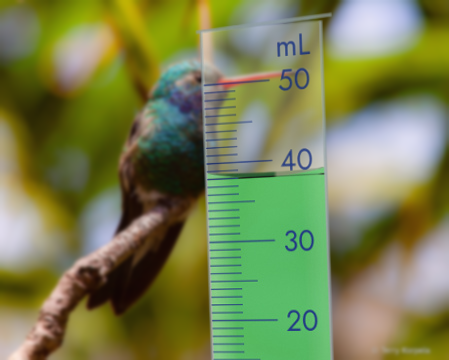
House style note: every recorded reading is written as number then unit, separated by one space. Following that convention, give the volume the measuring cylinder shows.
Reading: 38 mL
